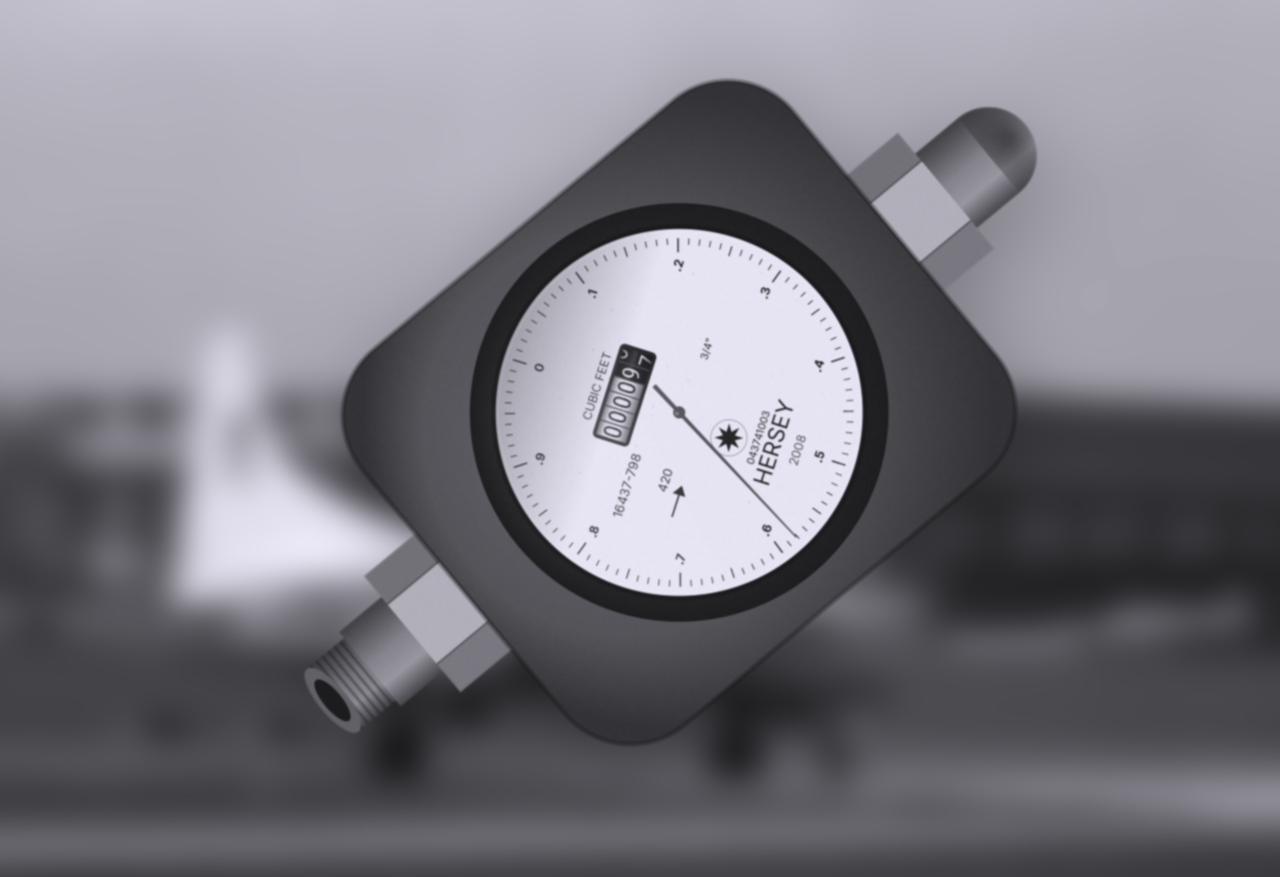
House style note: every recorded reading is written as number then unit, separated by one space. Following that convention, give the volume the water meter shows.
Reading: 96.58 ft³
